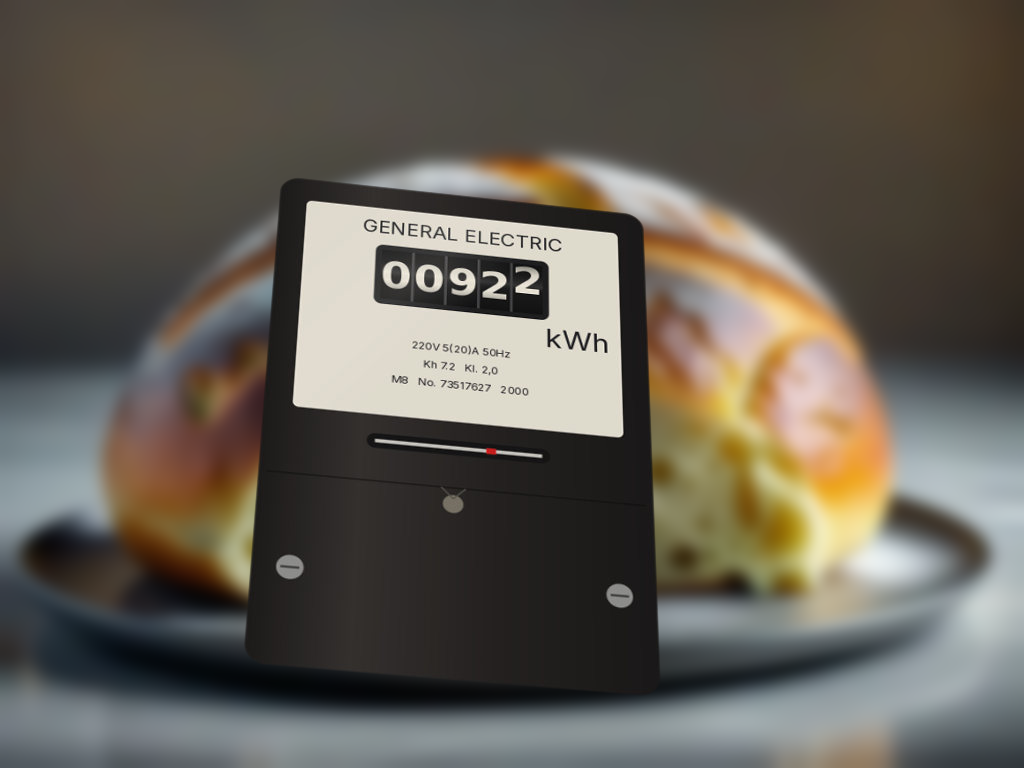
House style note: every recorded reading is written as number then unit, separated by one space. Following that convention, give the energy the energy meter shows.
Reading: 922 kWh
